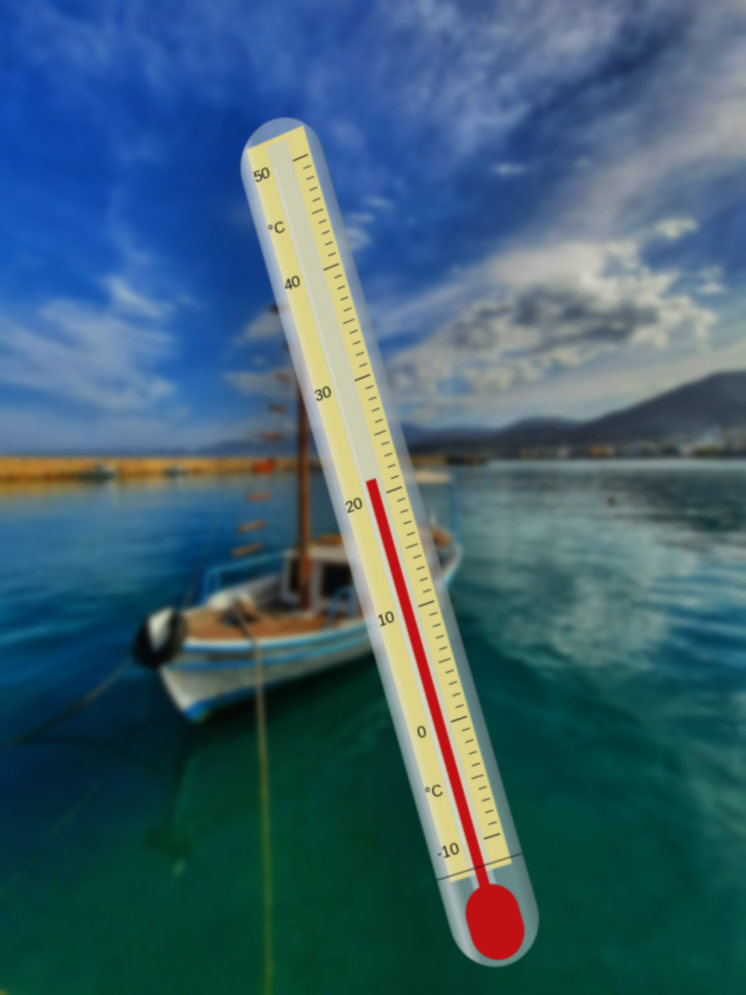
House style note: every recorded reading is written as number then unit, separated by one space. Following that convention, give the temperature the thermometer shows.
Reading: 21.5 °C
